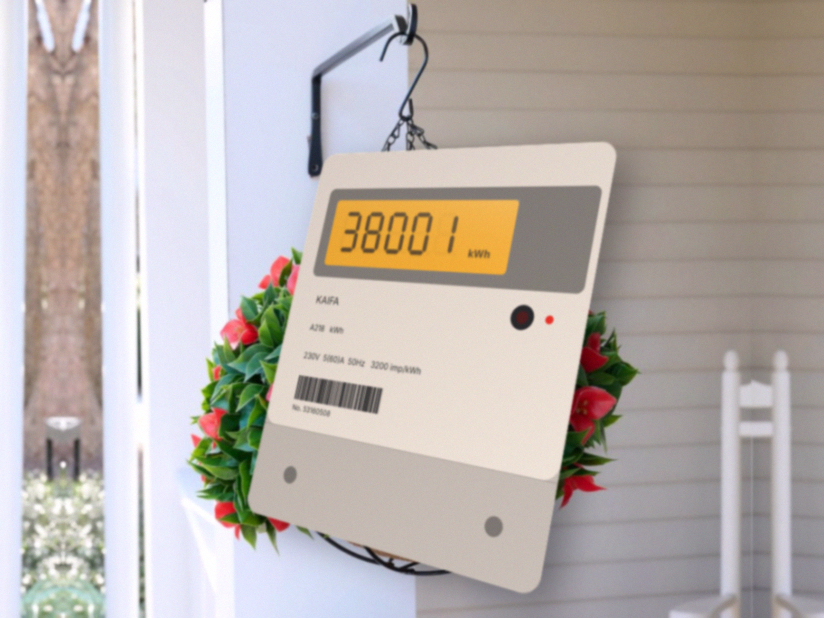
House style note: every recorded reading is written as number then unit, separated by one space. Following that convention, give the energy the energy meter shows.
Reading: 38001 kWh
